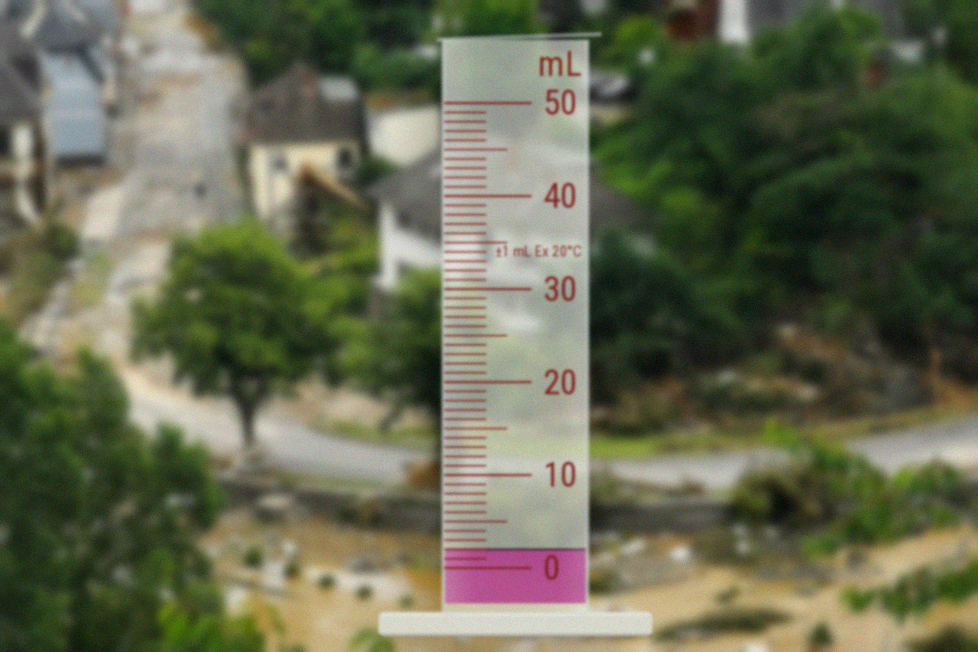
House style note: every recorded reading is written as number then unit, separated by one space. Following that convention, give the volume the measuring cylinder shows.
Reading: 2 mL
